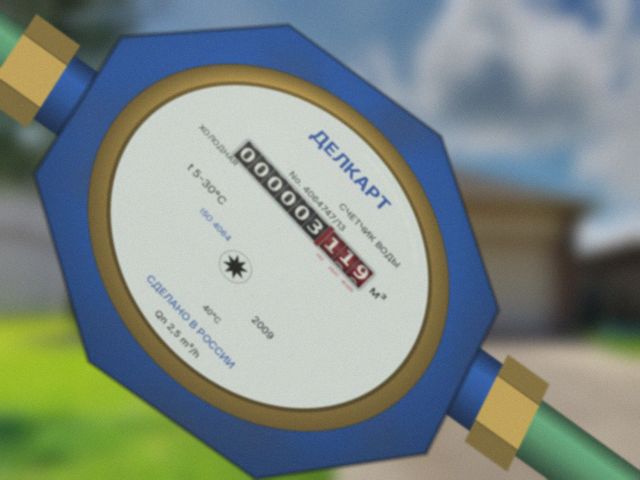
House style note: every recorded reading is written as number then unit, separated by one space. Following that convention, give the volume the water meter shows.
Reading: 3.119 m³
